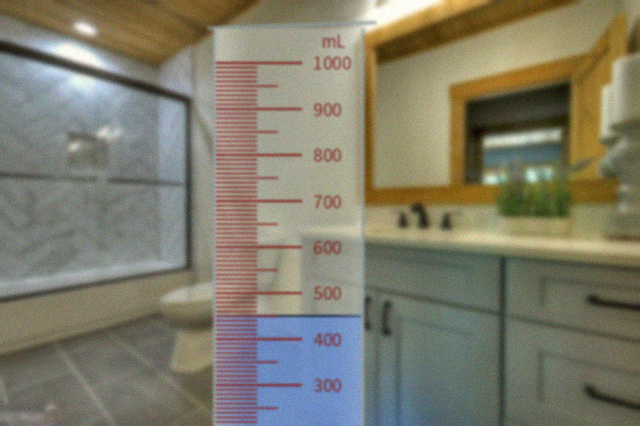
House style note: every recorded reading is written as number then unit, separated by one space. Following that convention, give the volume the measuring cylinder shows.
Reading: 450 mL
